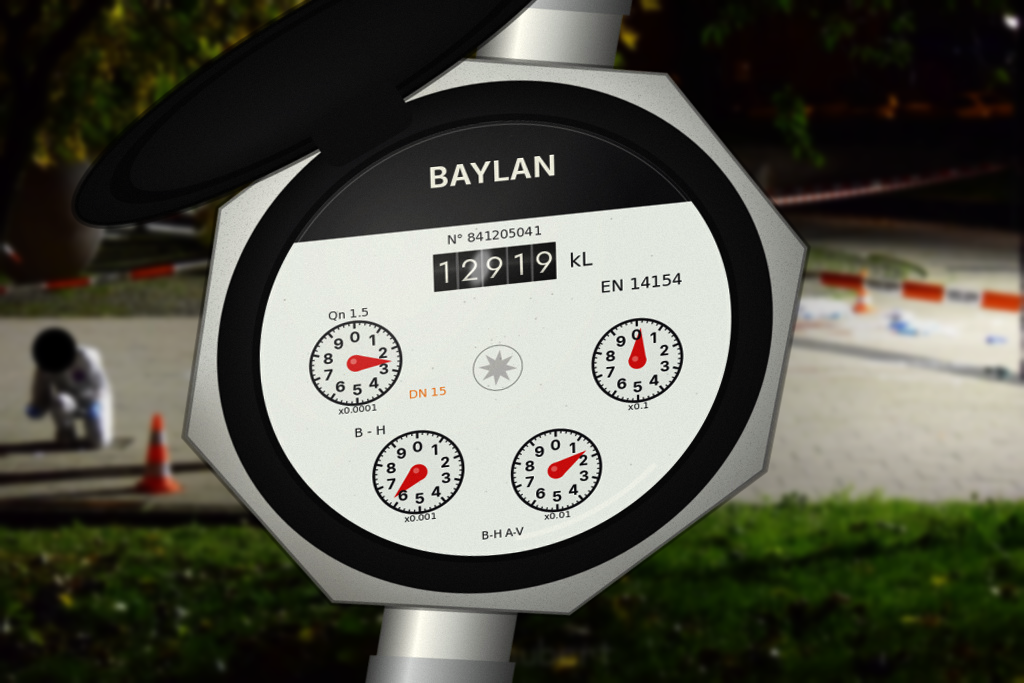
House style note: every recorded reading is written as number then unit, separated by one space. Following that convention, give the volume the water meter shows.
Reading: 12919.0162 kL
